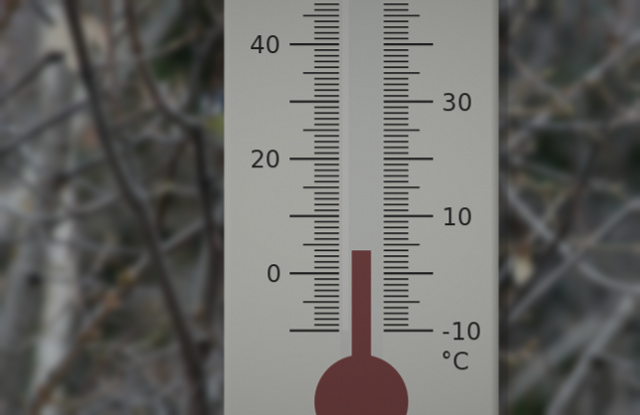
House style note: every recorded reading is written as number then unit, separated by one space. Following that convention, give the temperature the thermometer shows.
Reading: 4 °C
